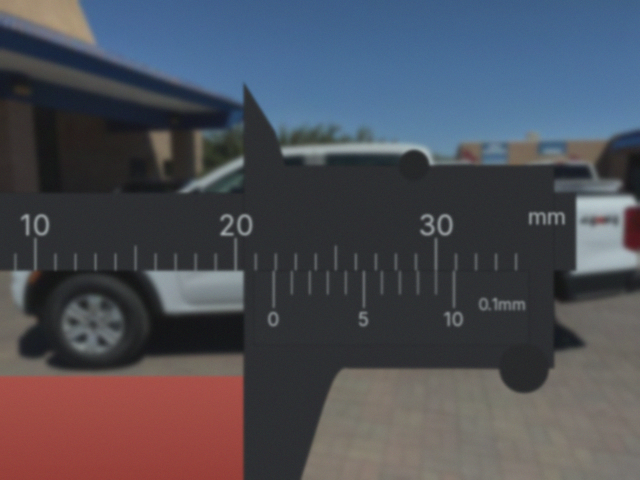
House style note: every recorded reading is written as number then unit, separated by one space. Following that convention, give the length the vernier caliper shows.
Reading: 21.9 mm
